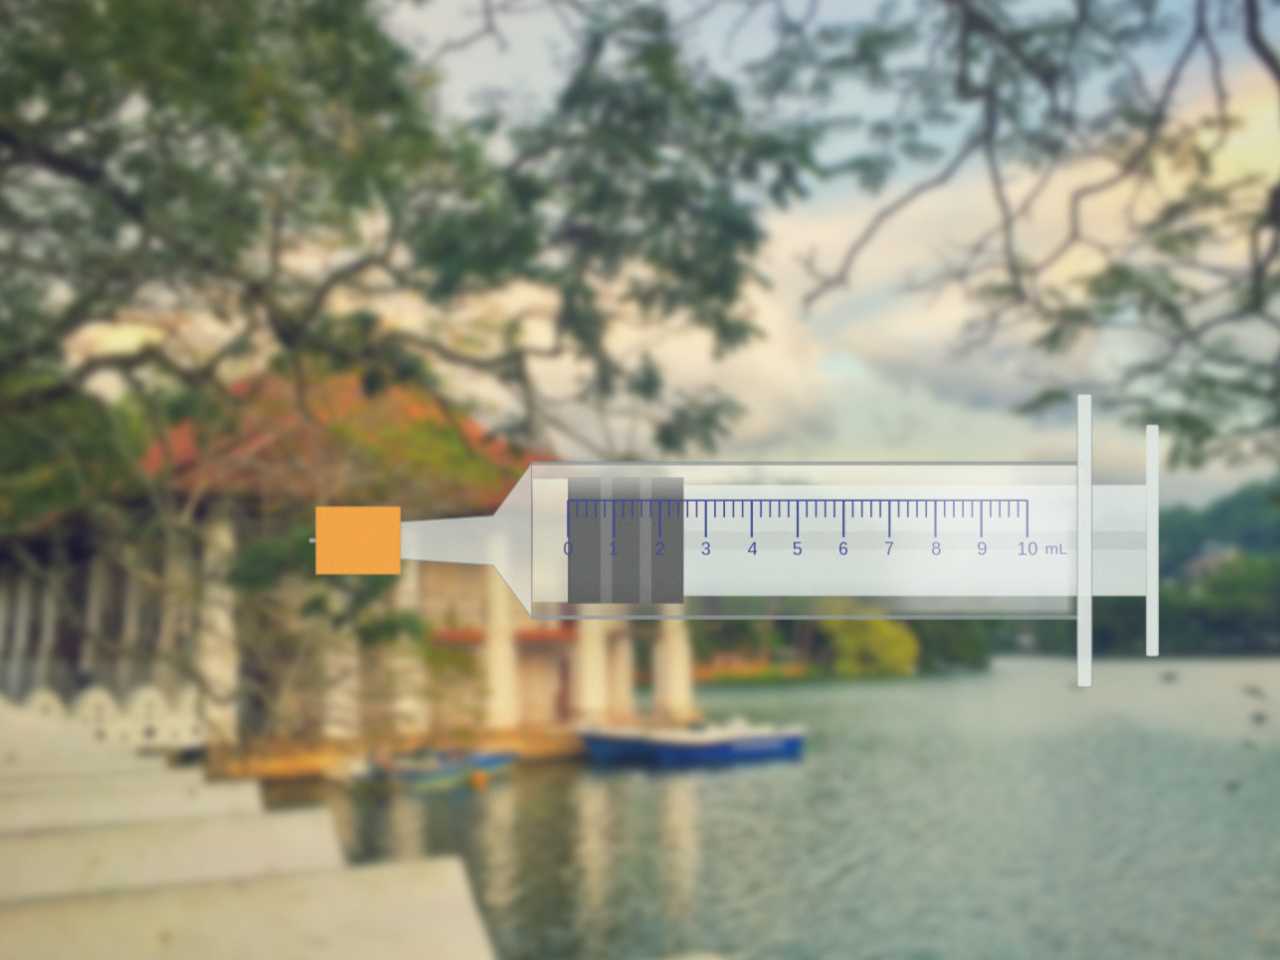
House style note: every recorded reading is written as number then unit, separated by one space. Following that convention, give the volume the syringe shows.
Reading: 0 mL
